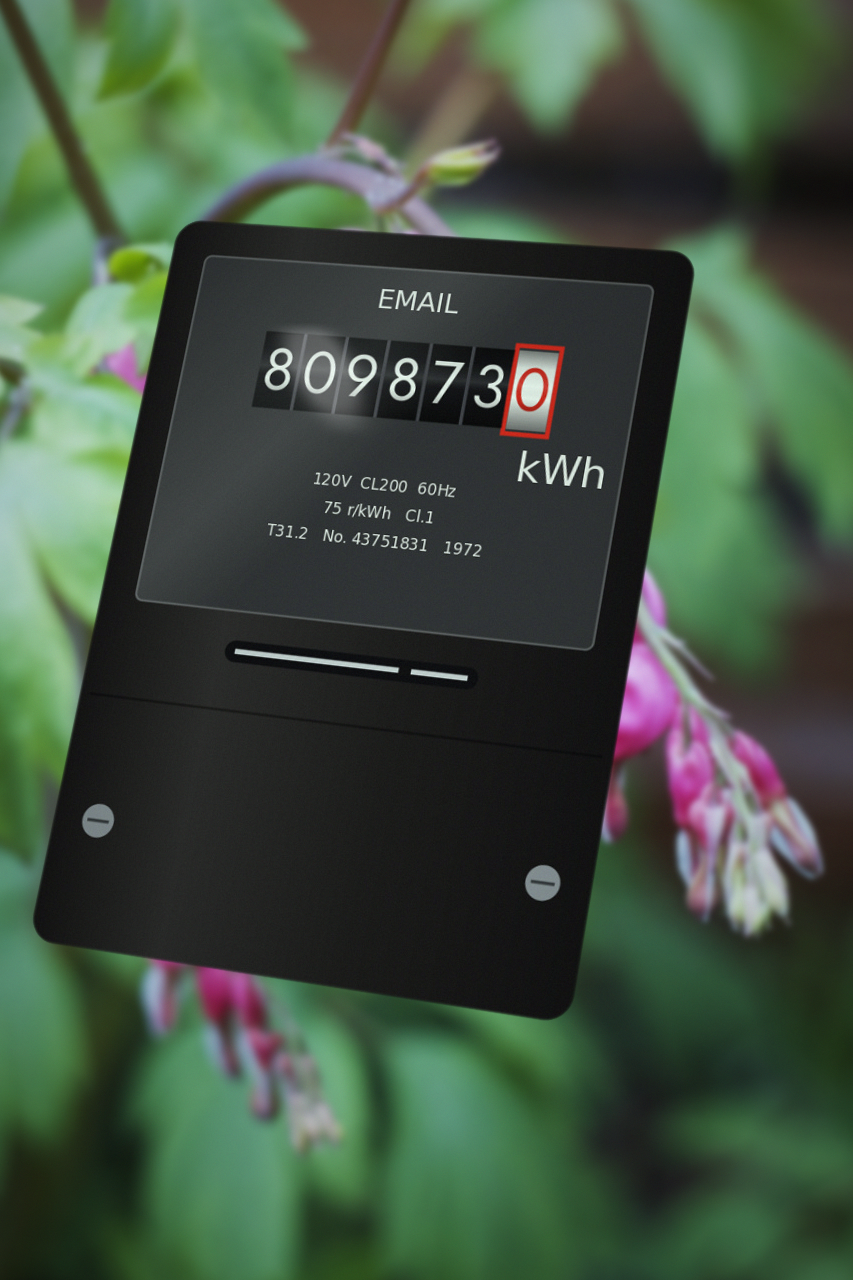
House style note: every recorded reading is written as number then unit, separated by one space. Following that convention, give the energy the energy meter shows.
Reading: 809873.0 kWh
